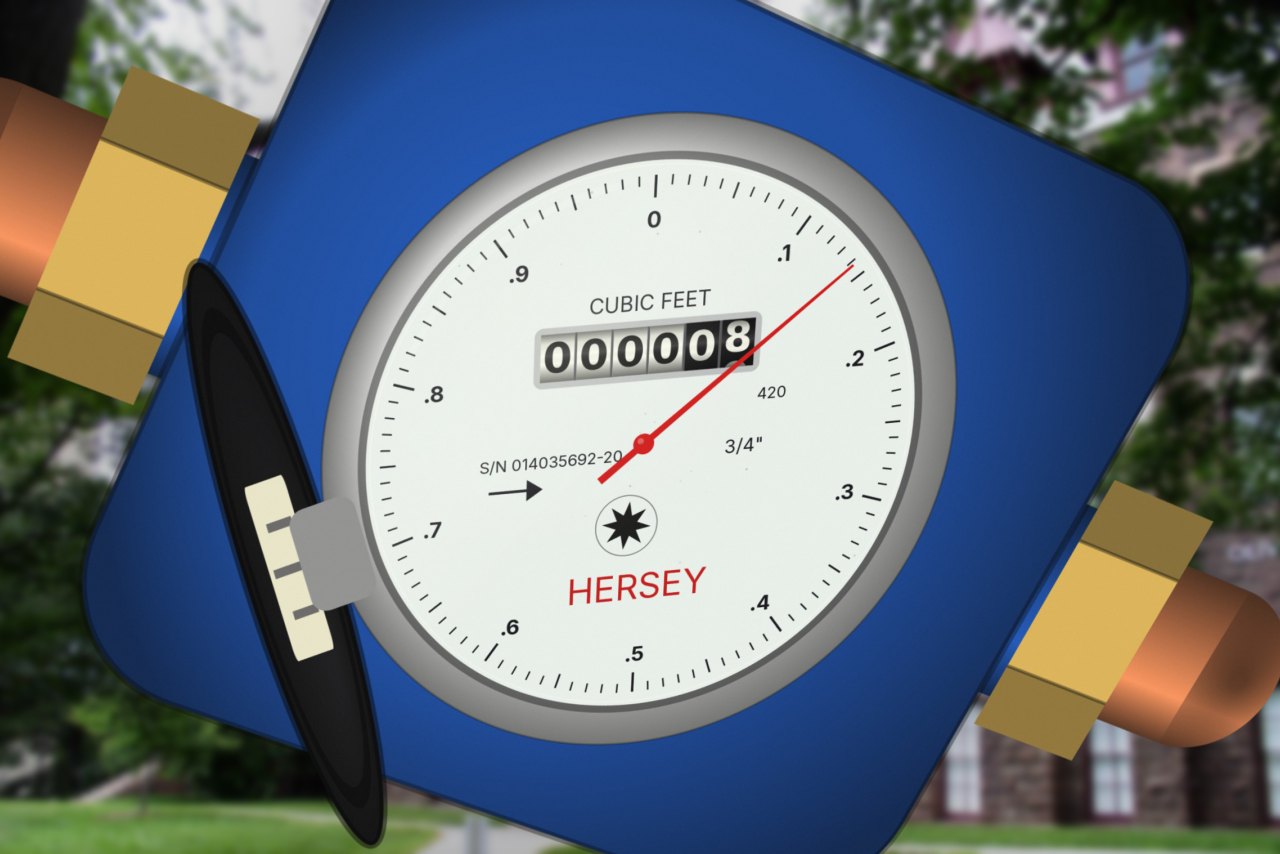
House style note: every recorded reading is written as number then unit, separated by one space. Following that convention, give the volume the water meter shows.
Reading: 8.14 ft³
